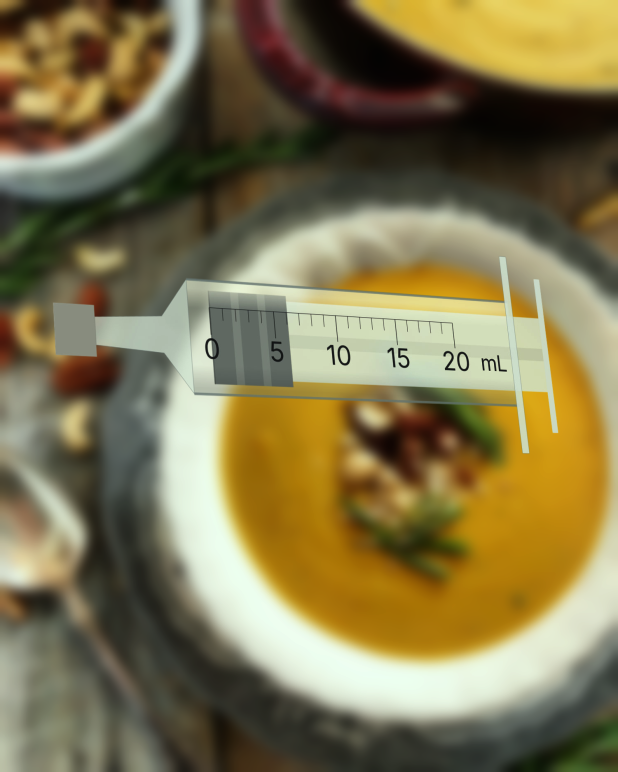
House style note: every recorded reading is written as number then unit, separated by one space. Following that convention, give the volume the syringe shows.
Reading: 0 mL
